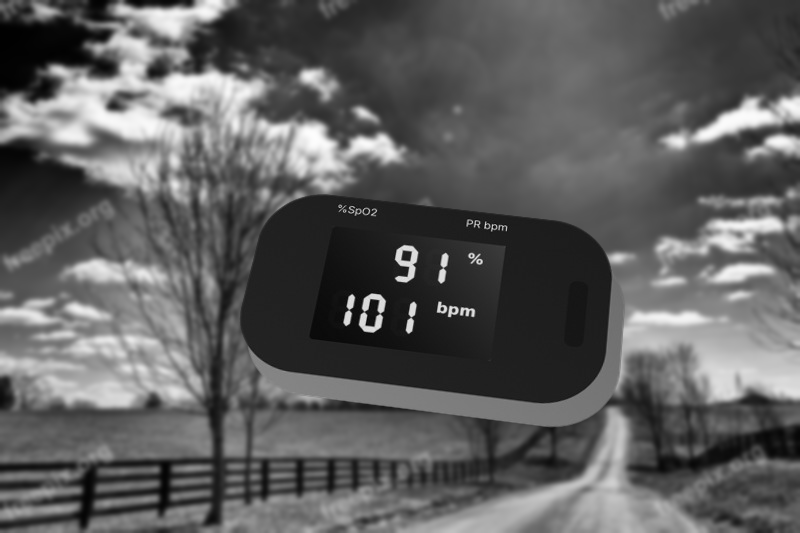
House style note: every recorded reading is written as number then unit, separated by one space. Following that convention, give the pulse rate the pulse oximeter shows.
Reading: 101 bpm
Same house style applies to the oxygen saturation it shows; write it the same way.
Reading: 91 %
